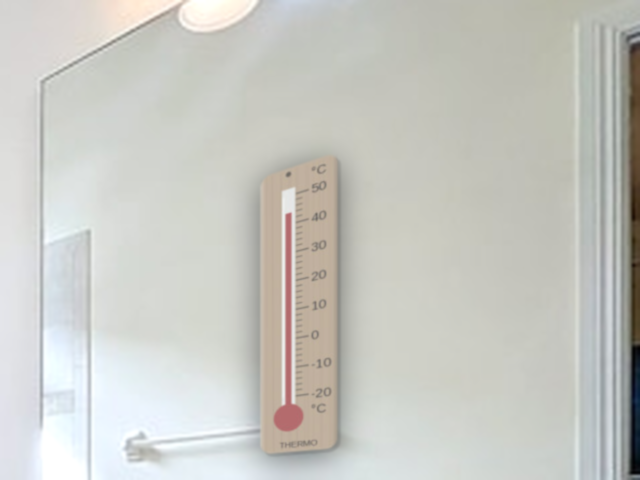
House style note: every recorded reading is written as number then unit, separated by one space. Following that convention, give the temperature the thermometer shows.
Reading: 44 °C
